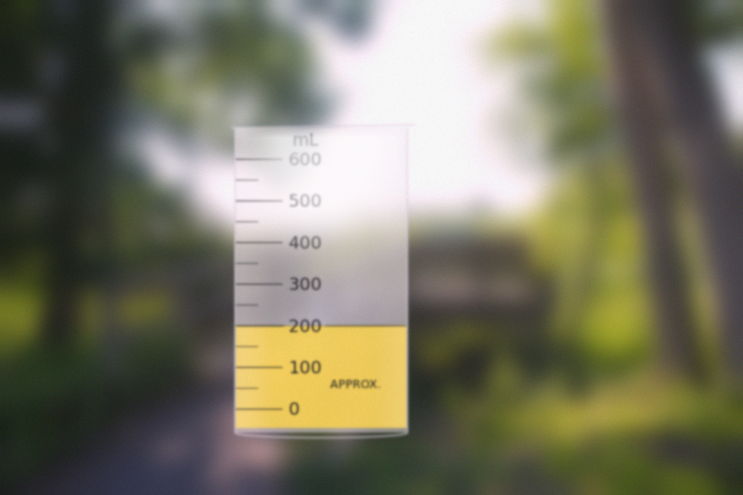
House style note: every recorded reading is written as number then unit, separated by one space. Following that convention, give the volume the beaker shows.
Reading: 200 mL
